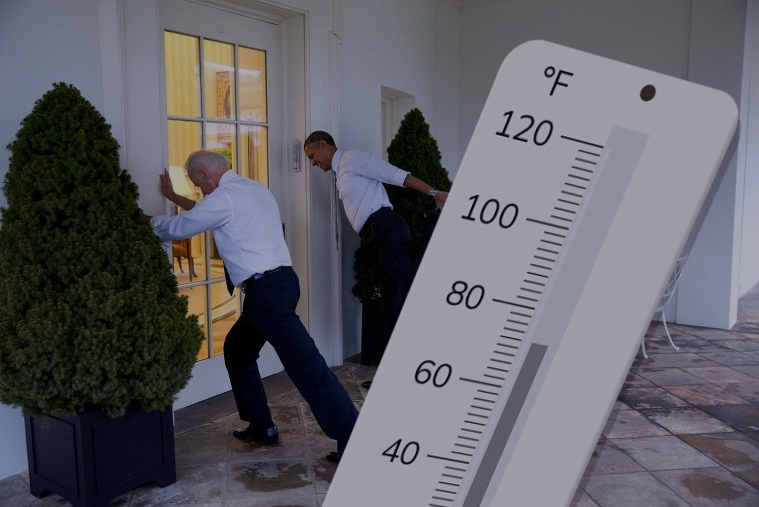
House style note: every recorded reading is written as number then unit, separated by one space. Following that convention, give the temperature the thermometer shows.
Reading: 72 °F
